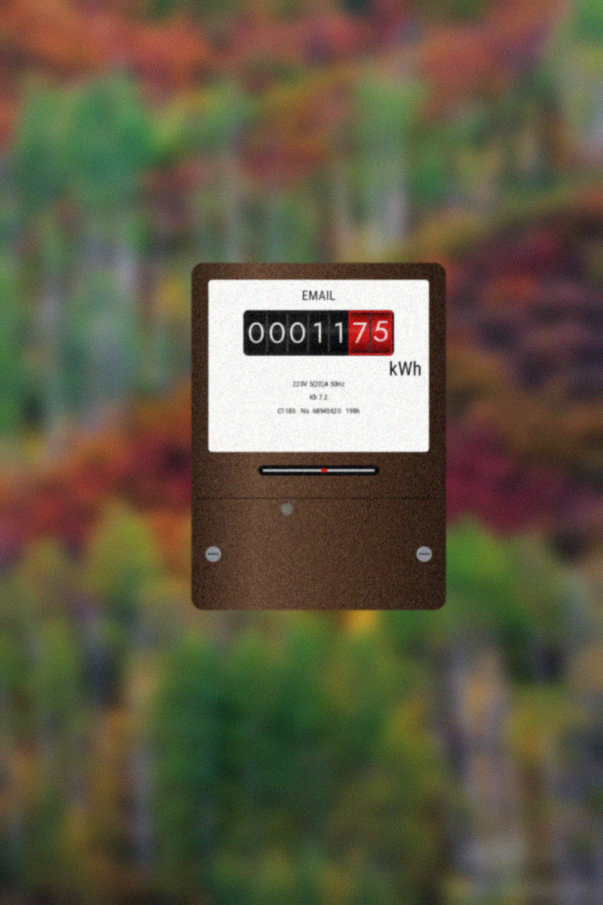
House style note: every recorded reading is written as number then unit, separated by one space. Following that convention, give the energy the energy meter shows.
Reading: 11.75 kWh
